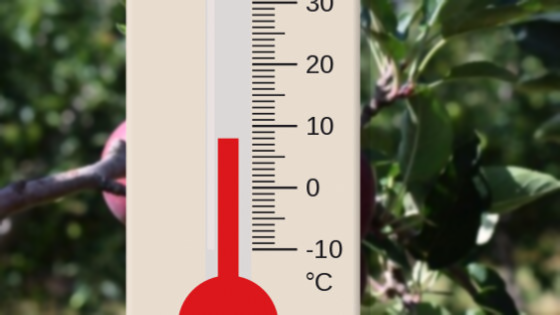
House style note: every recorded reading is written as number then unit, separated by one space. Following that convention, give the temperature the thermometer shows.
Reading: 8 °C
